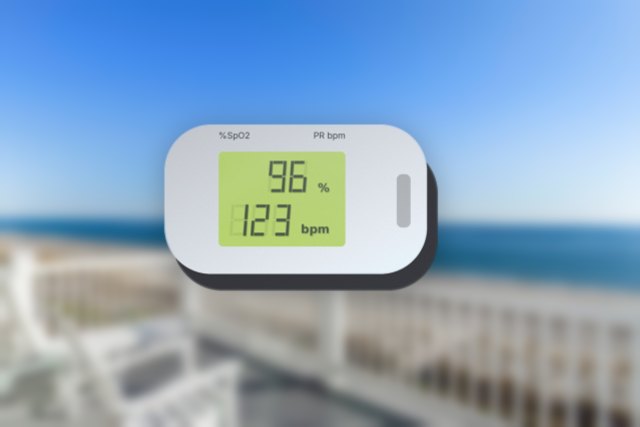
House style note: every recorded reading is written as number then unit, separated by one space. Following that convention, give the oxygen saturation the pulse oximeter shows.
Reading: 96 %
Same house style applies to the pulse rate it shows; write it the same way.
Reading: 123 bpm
